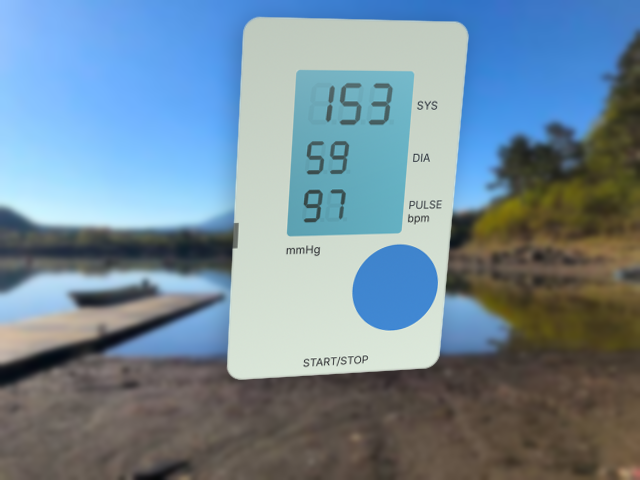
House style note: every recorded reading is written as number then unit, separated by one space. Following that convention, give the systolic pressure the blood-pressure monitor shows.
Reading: 153 mmHg
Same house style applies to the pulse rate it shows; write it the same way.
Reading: 97 bpm
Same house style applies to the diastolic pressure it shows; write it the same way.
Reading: 59 mmHg
